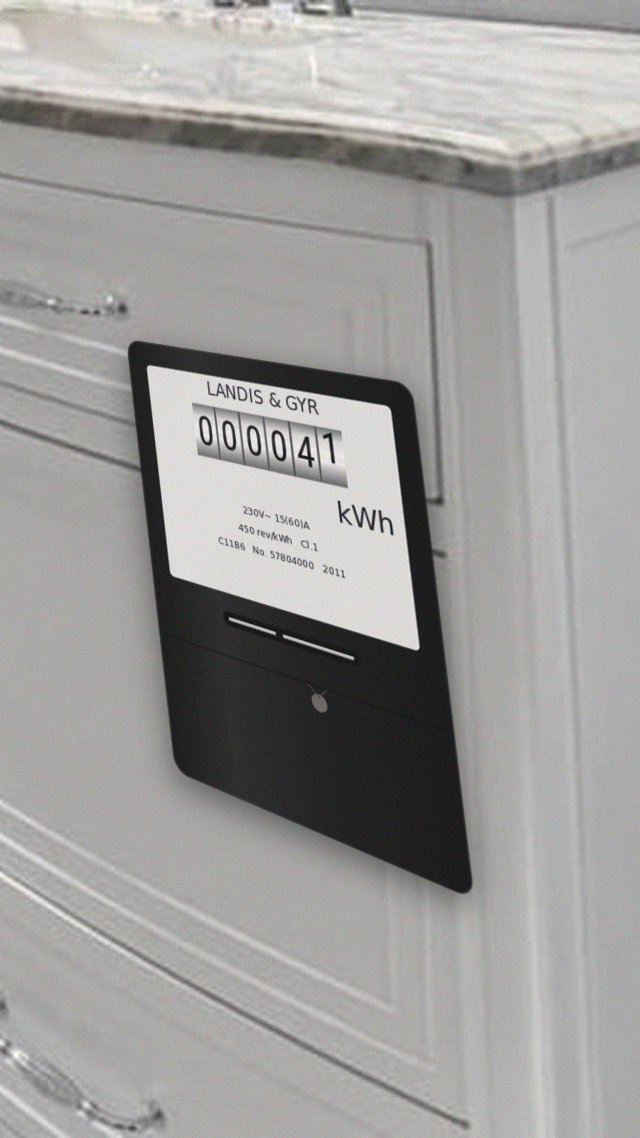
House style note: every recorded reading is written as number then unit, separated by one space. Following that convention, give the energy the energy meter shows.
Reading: 41 kWh
